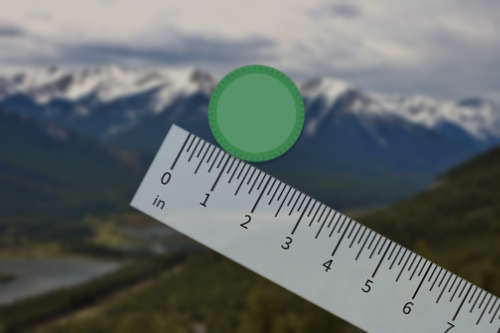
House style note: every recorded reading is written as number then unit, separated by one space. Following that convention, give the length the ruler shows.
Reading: 2.125 in
